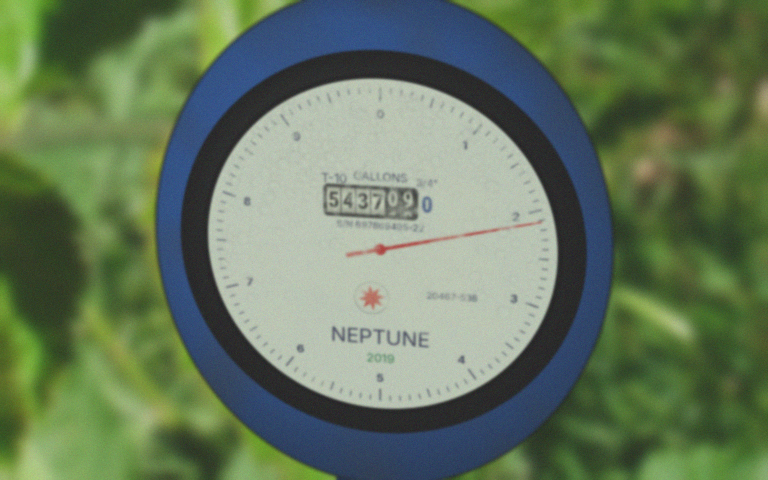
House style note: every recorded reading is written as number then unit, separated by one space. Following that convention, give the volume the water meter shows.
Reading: 5437092.1 gal
